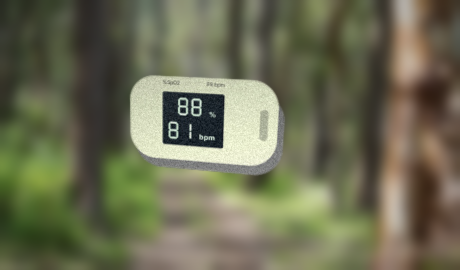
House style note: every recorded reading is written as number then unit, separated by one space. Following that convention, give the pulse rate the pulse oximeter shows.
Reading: 81 bpm
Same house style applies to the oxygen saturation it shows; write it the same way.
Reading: 88 %
